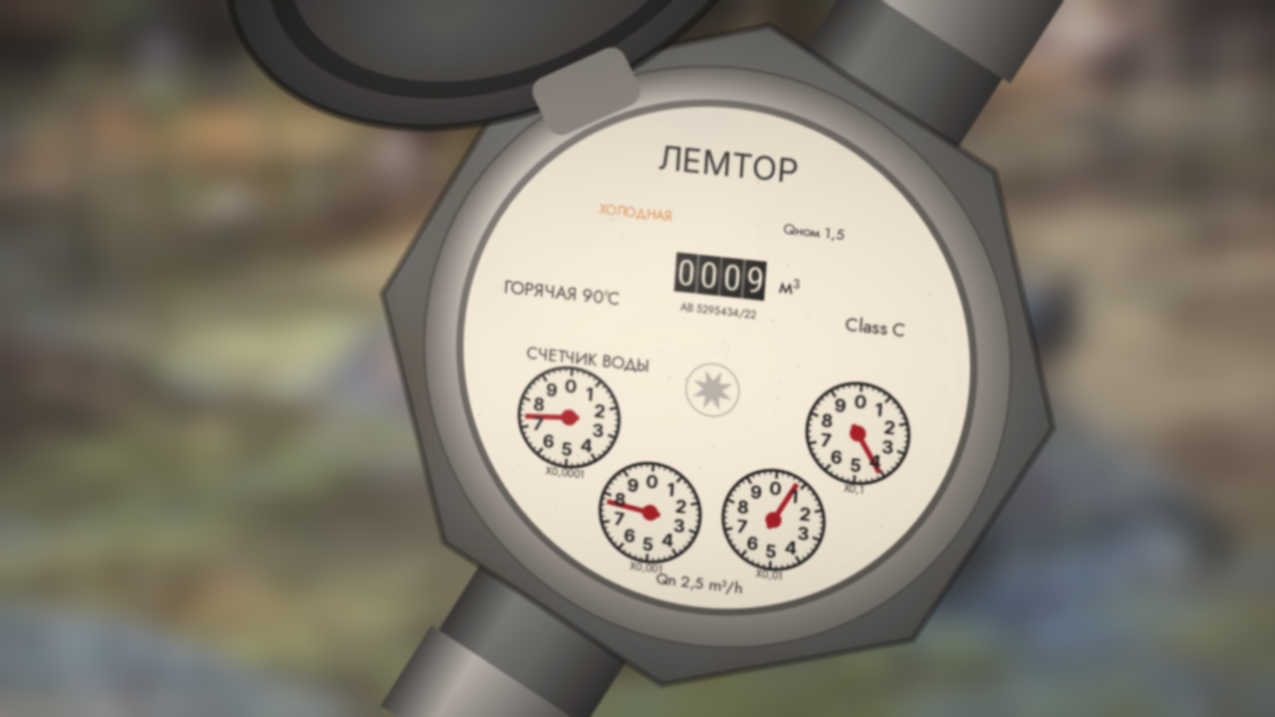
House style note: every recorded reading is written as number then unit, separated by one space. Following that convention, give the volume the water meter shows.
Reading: 9.4077 m³
